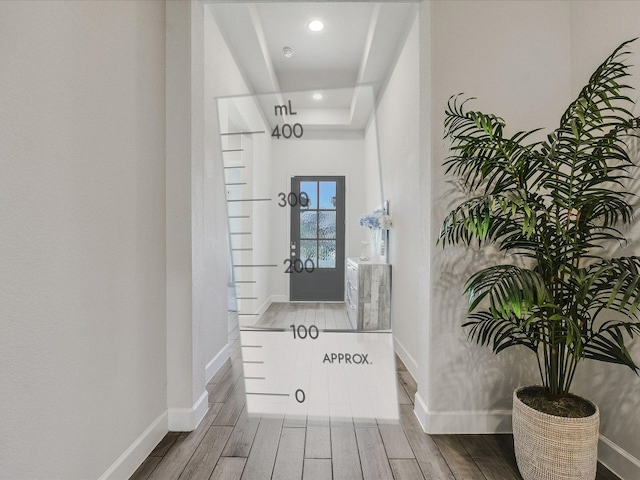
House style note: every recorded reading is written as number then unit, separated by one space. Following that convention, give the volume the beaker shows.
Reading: 100 mL
